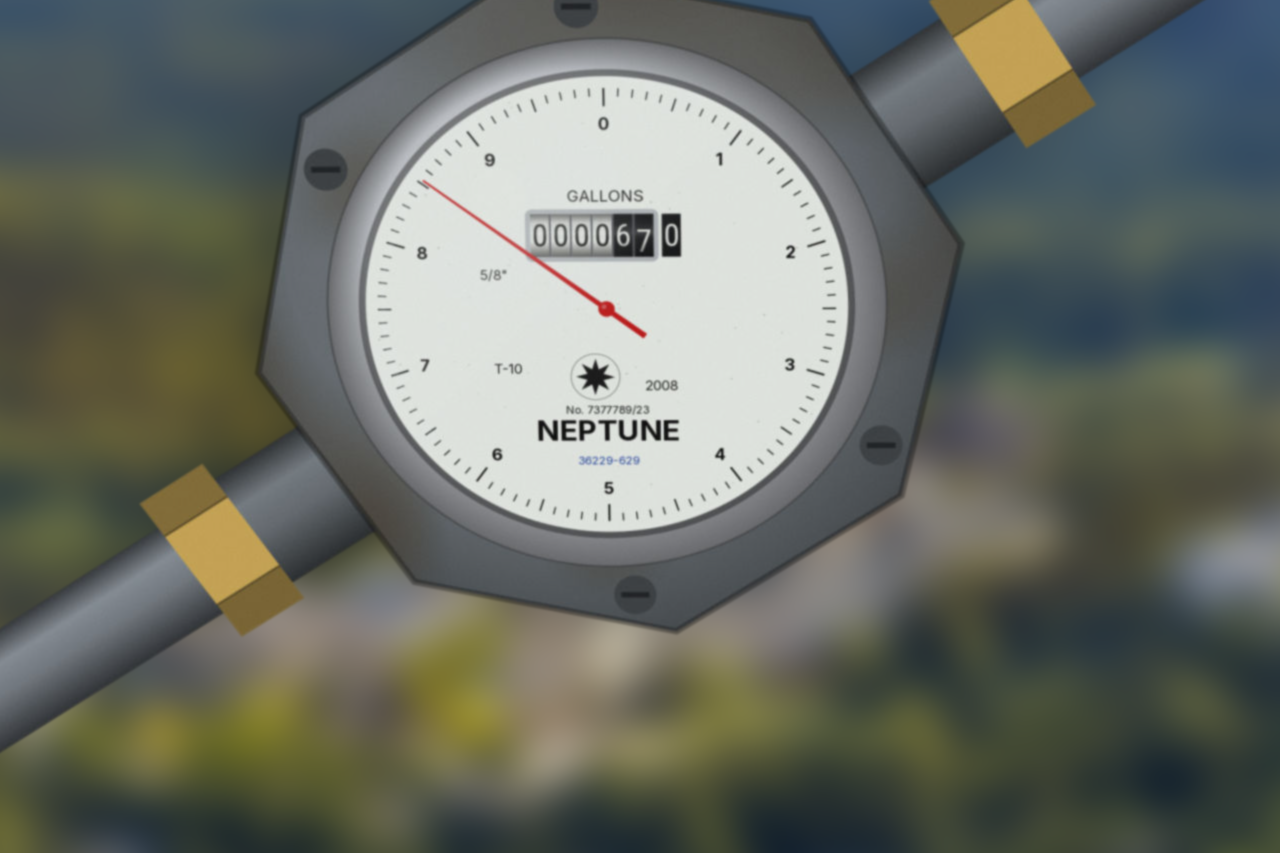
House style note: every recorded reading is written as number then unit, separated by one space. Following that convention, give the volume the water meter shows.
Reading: 668.5 gal
